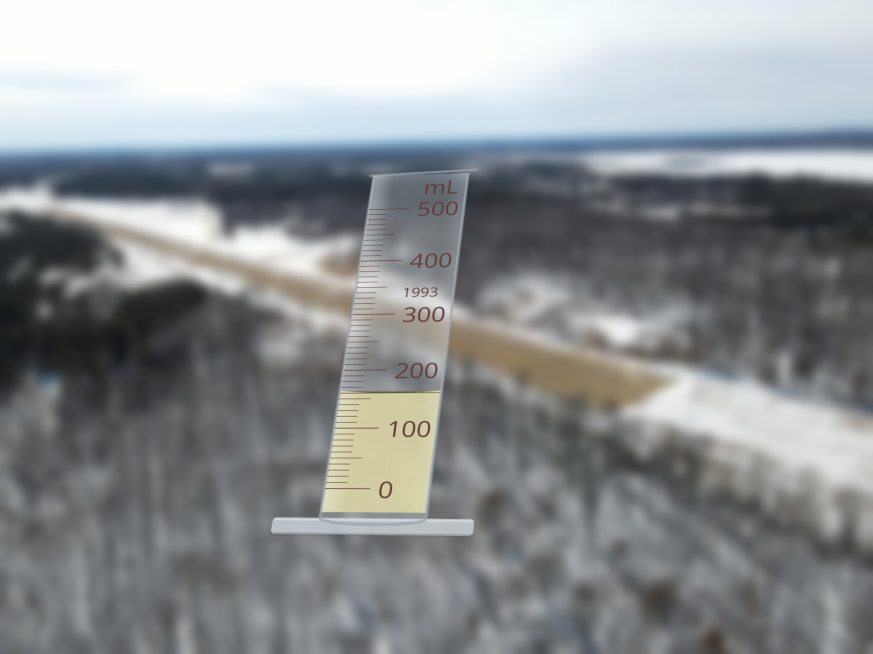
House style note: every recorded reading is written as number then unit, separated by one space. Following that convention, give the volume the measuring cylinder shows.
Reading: 160 mL
